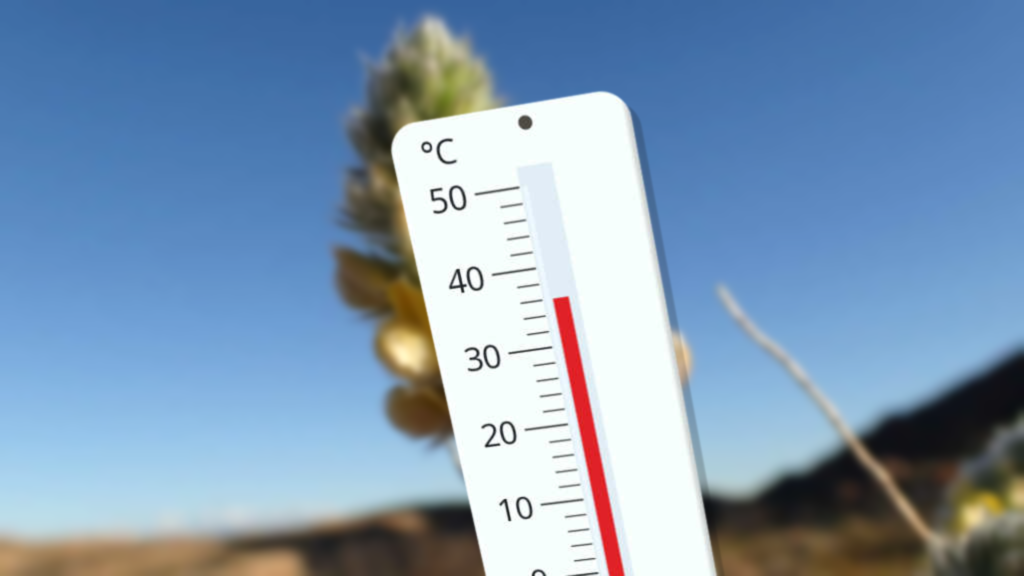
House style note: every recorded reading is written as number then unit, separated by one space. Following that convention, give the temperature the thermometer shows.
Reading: 36 °C
